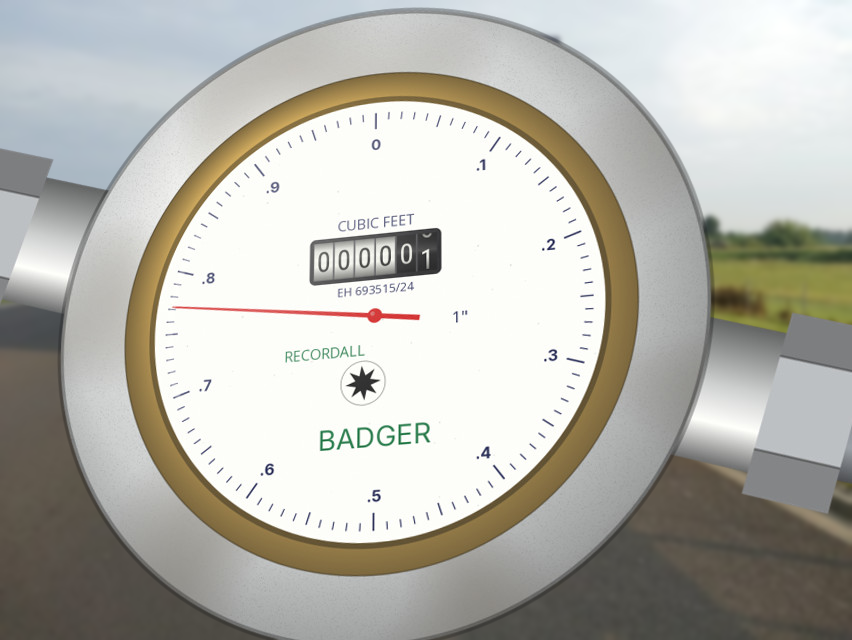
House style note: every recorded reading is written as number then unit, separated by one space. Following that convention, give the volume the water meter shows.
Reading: 0.77 ft³
